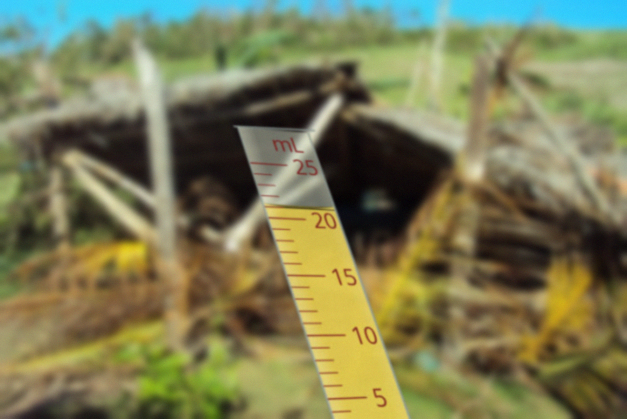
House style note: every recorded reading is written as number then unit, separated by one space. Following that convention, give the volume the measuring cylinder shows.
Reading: 21 mL
